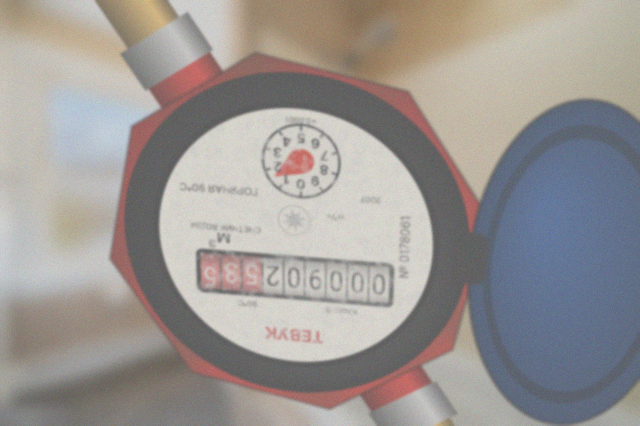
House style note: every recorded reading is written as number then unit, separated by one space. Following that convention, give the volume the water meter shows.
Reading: 902.5351 m³
